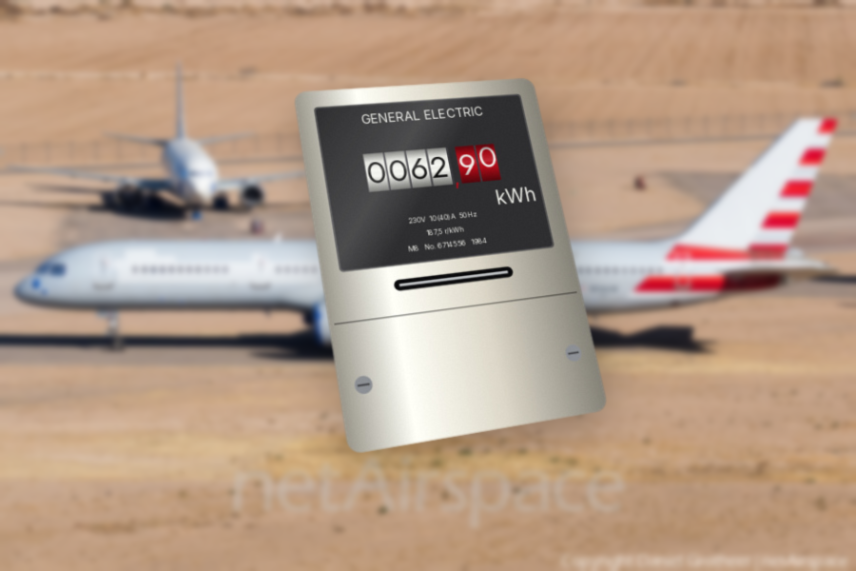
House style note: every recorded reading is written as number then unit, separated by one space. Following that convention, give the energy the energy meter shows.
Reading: 62.90 kWh
